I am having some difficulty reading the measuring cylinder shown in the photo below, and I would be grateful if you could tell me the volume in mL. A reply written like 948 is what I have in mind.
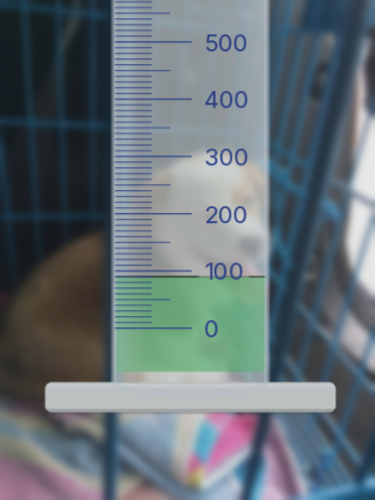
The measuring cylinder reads 90
